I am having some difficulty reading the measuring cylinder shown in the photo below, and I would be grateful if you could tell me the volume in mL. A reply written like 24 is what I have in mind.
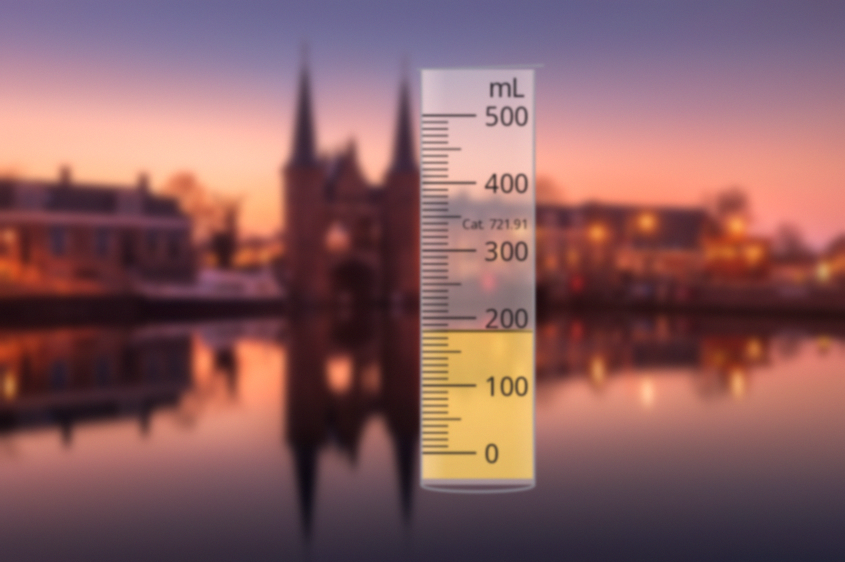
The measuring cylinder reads 180
